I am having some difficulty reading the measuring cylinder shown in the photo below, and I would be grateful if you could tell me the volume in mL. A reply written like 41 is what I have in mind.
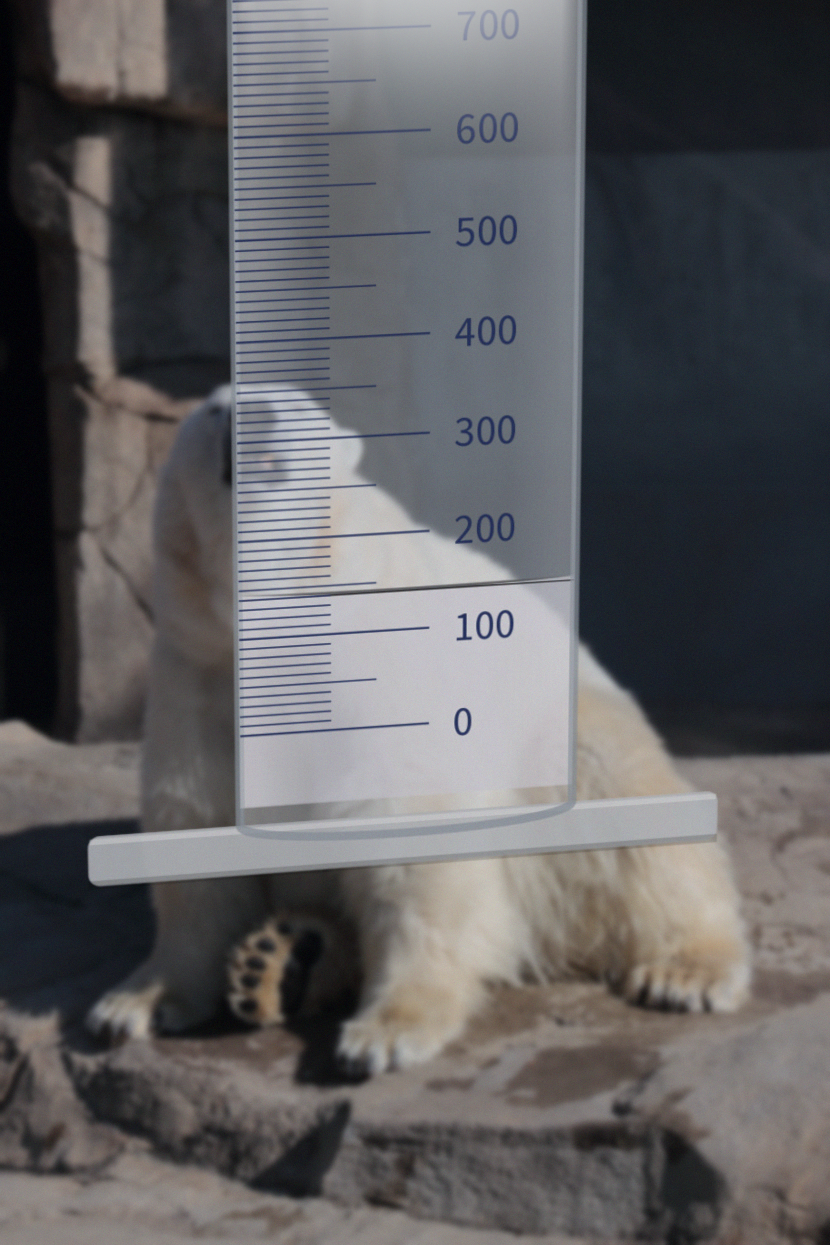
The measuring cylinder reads 140
